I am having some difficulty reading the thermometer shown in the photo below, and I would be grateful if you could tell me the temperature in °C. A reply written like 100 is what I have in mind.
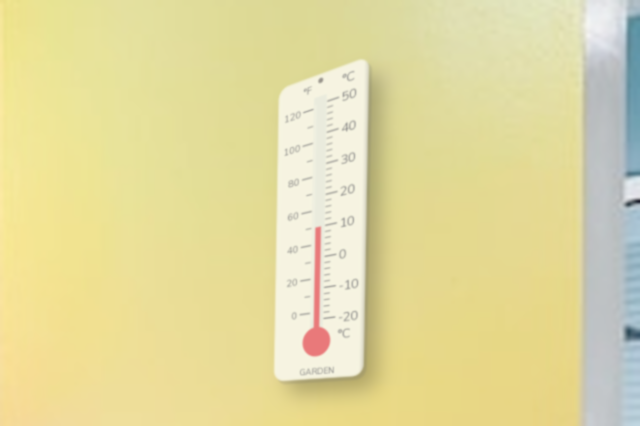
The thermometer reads 10
